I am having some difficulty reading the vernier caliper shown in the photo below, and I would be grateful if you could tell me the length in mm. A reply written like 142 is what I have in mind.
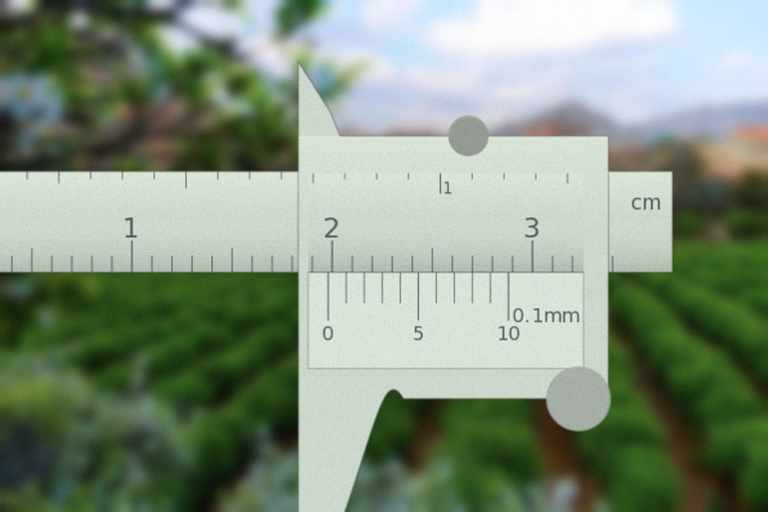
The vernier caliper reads 19.8
